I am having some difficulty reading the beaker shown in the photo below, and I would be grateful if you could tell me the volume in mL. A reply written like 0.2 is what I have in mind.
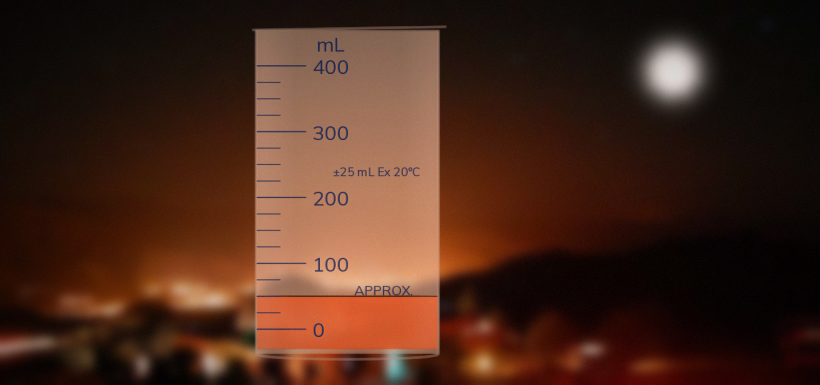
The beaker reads 50
